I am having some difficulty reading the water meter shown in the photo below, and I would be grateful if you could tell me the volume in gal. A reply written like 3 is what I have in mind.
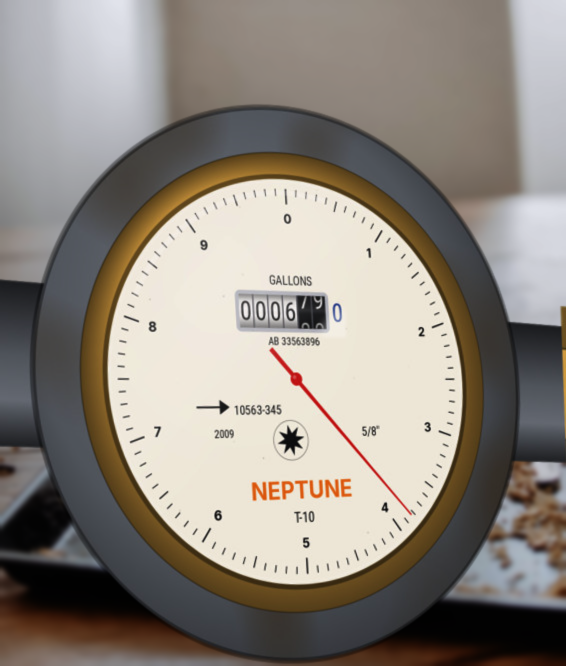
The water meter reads 6793.8
